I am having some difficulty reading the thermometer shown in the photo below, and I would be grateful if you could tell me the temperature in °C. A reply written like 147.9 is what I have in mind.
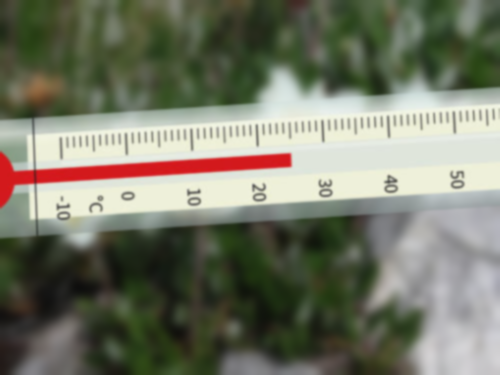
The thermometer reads 25
